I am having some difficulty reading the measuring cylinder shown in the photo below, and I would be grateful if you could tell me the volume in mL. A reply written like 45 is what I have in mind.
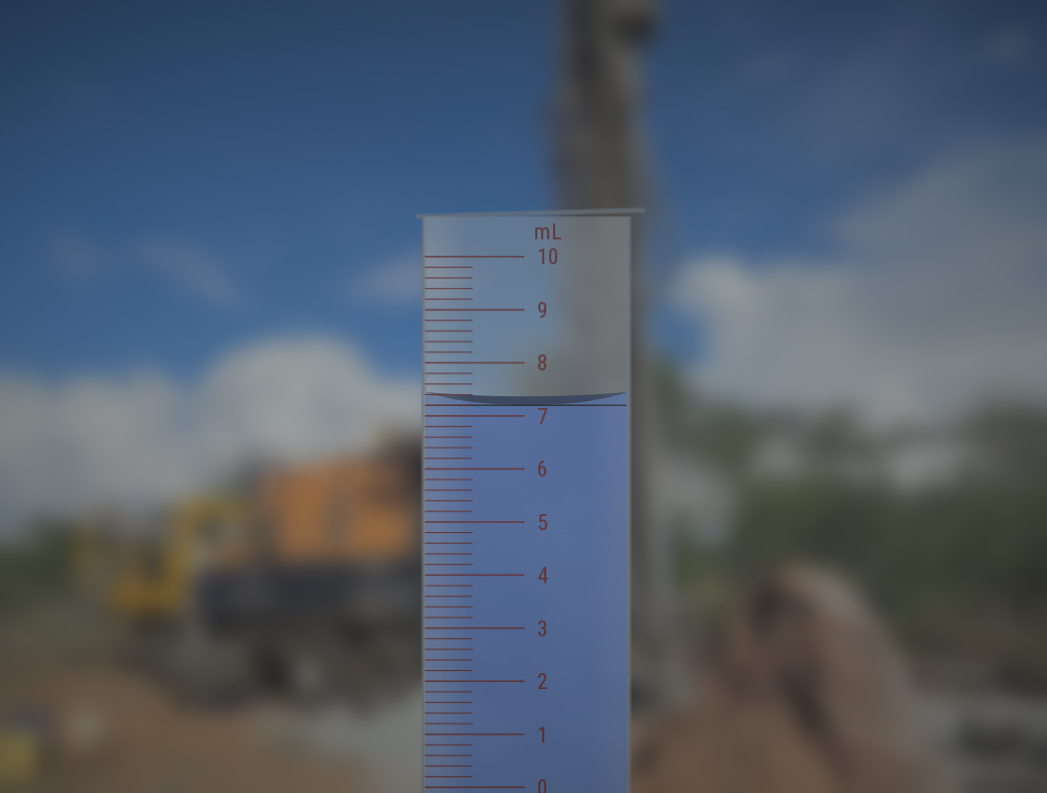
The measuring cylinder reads 7.2
